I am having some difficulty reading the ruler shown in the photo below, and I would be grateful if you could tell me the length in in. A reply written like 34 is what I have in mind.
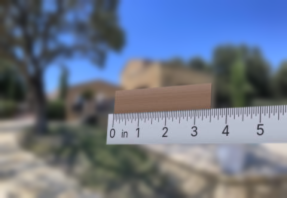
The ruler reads 3.5
